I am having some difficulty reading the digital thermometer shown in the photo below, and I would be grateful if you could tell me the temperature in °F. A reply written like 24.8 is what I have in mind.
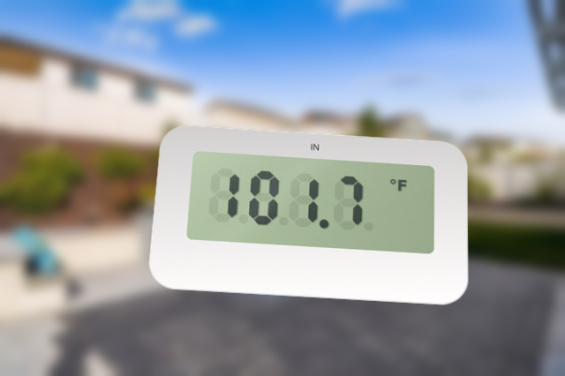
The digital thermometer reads 101.7
